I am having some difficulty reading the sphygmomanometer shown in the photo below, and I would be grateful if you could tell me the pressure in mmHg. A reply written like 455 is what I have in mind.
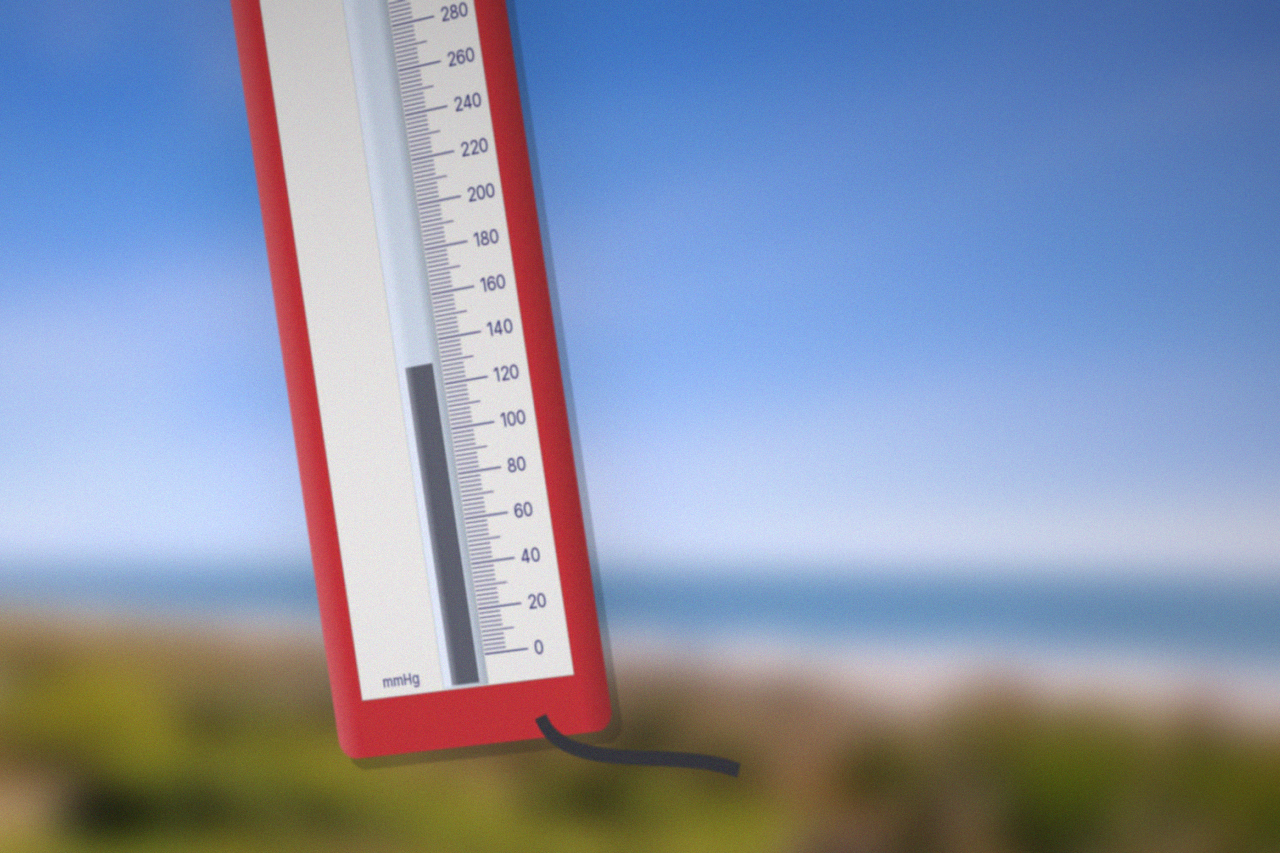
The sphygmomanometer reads 130
